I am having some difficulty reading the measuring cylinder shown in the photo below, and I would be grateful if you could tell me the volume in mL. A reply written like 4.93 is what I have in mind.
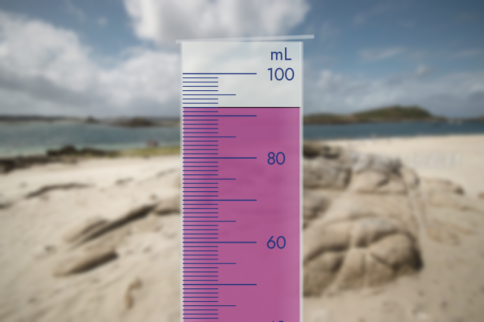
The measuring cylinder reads 92
